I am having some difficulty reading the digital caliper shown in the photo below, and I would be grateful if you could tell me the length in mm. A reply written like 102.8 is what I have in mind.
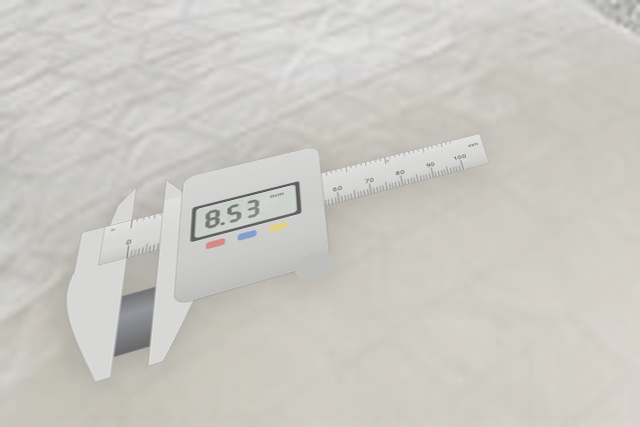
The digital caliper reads 8.53
